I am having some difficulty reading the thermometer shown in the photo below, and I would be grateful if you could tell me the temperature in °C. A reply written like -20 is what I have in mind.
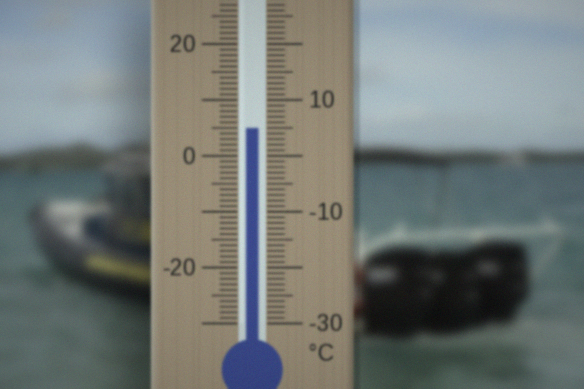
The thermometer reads 5
